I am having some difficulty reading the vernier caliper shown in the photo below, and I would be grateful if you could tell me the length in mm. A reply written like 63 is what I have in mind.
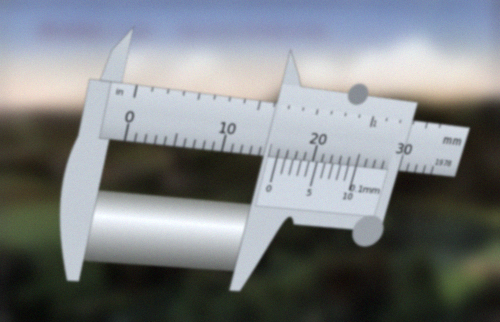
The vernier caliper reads 16.0
